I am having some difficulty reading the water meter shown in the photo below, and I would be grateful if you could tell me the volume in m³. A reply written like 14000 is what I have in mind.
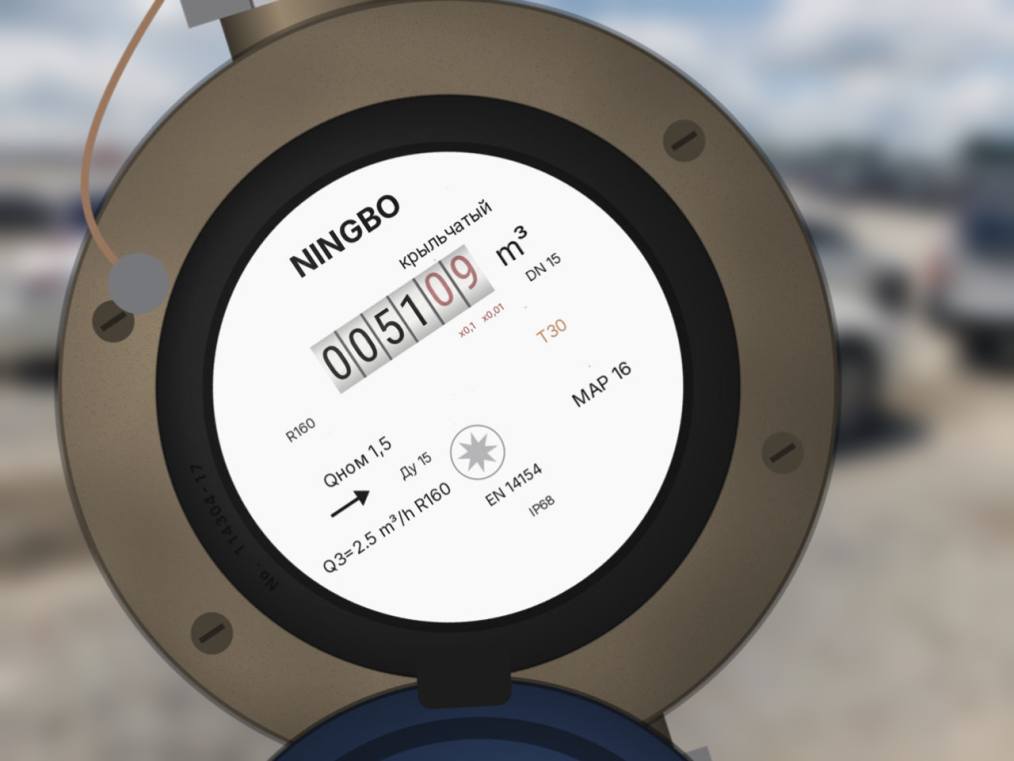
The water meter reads 51.09
